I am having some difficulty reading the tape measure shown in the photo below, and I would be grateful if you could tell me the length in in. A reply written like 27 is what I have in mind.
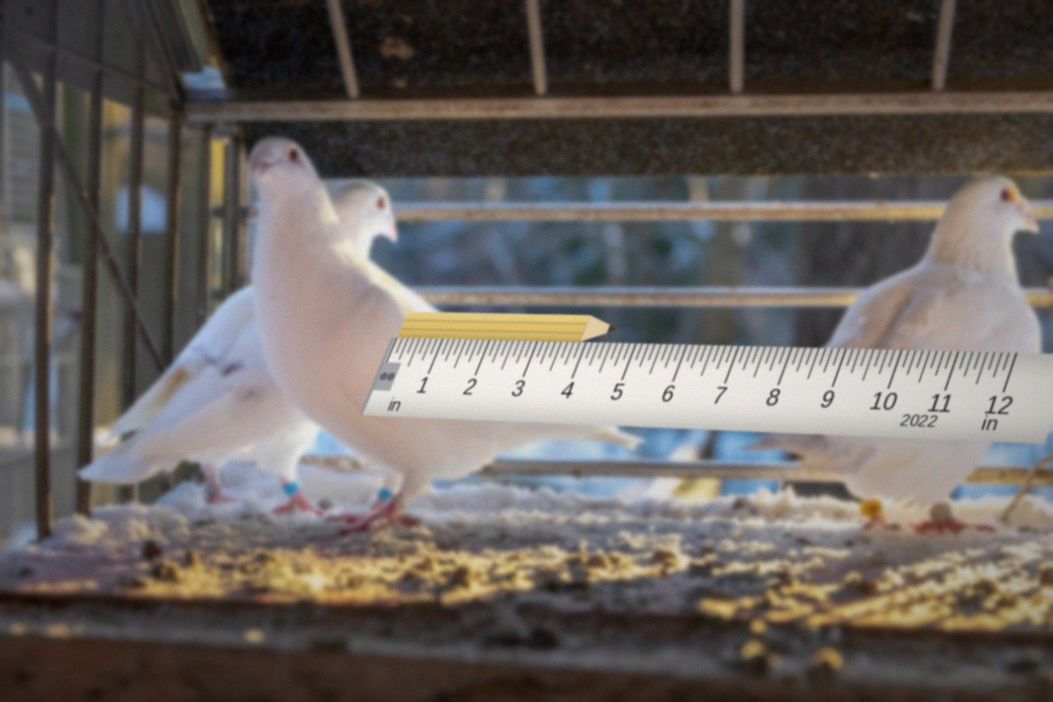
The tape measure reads 4.5
